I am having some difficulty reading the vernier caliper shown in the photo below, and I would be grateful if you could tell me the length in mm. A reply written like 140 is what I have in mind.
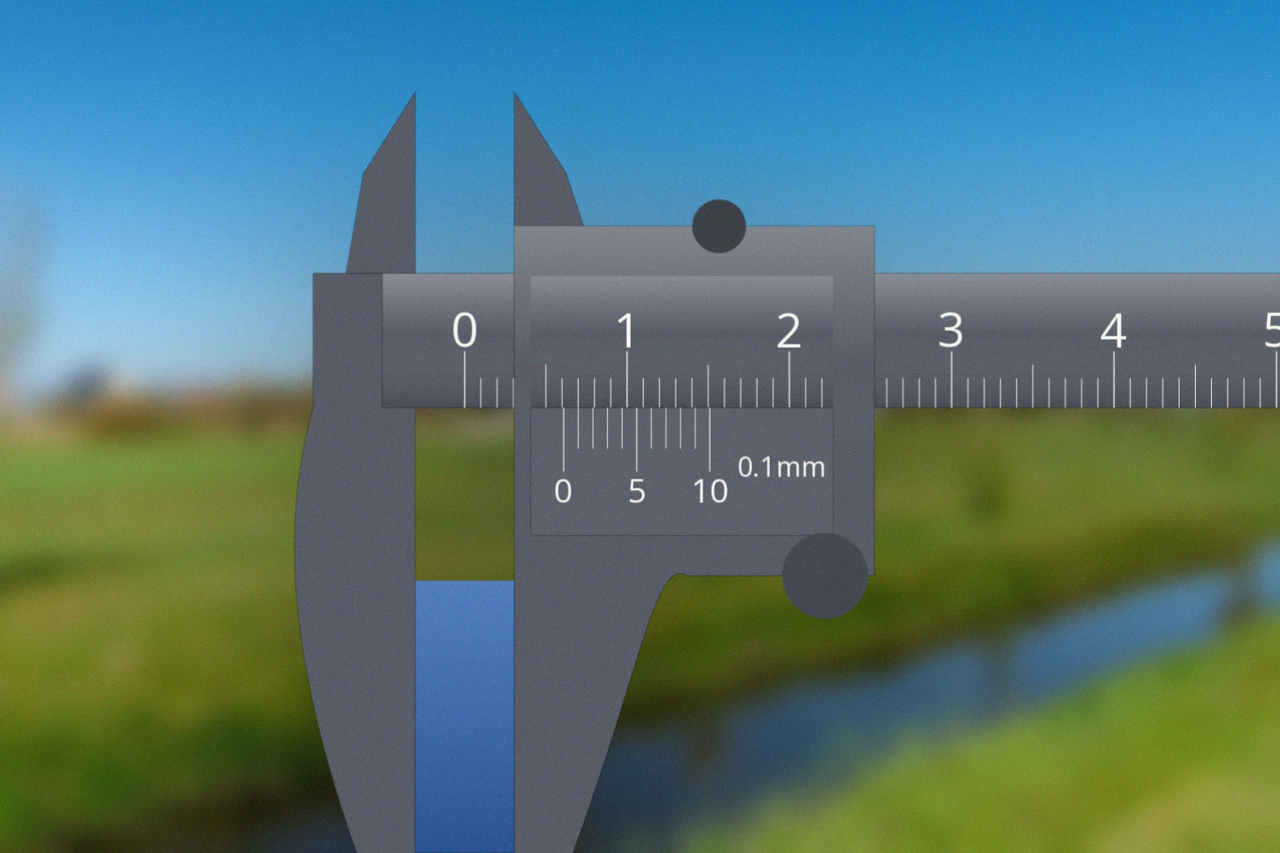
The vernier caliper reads 6.1
